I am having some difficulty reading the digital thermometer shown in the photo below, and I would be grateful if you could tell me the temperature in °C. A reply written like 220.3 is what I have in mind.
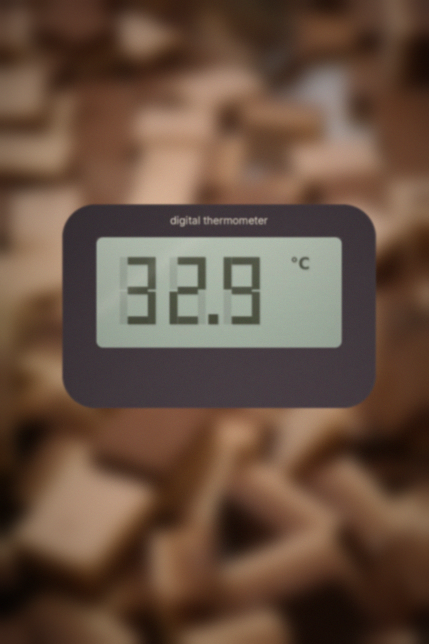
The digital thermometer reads 32.9
